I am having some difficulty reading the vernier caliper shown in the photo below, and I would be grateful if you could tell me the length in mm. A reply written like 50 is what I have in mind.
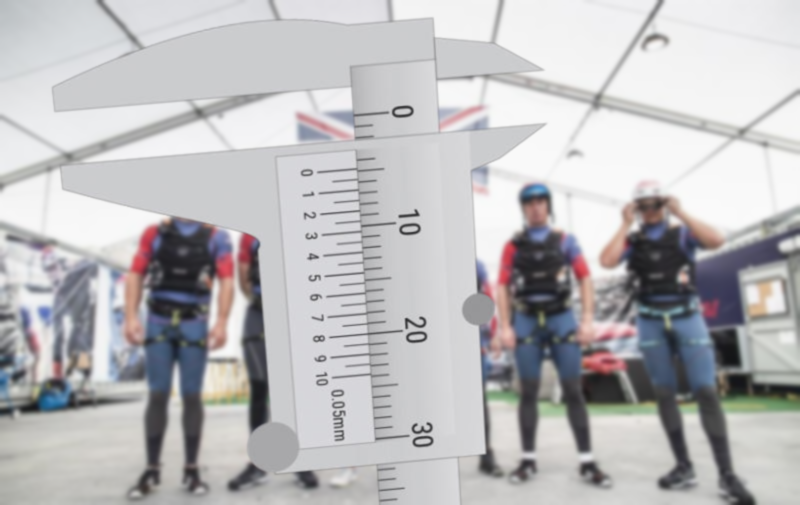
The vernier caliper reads 4.8
